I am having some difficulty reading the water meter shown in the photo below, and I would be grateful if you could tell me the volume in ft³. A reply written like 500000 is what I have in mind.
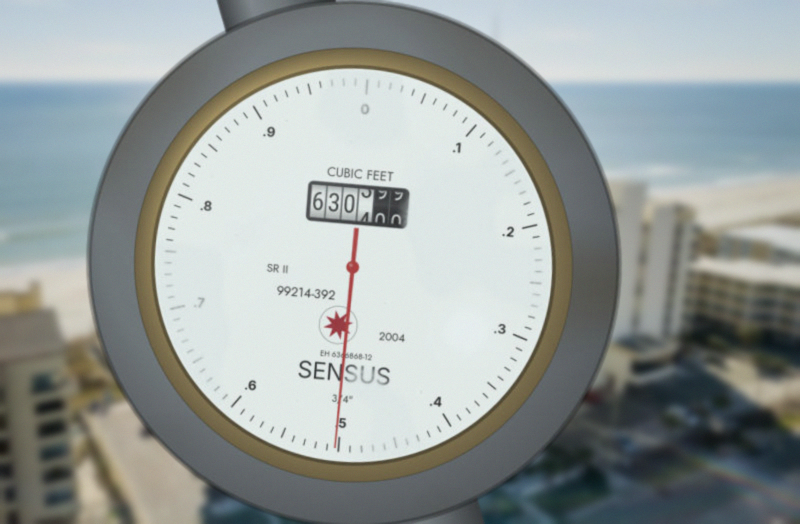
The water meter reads 630399.50
